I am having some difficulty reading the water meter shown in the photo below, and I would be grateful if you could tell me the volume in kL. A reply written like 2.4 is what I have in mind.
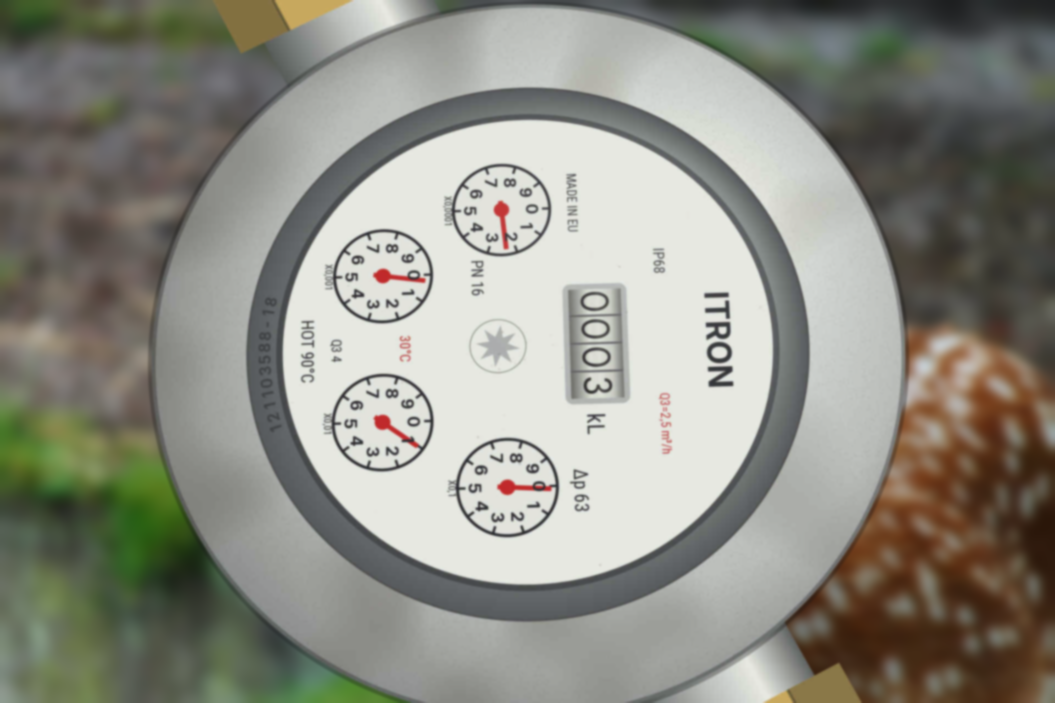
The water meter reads 3.0102
